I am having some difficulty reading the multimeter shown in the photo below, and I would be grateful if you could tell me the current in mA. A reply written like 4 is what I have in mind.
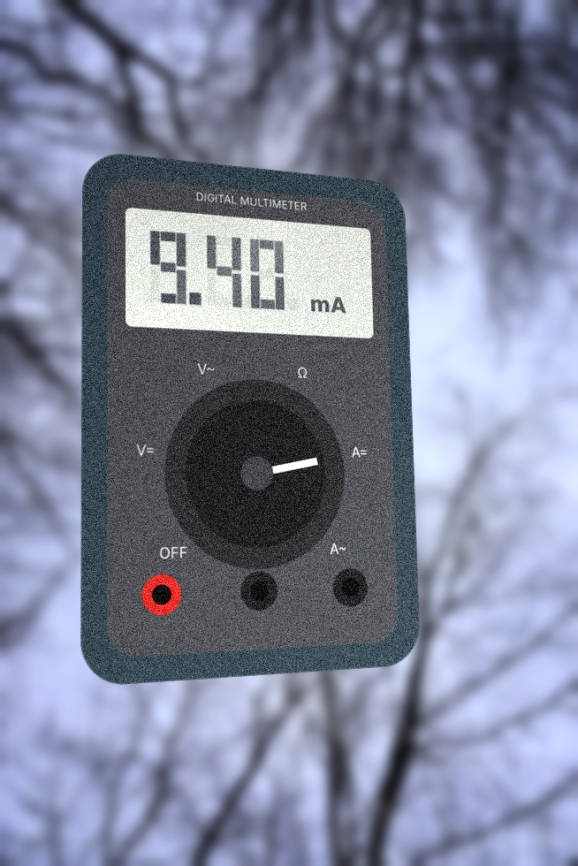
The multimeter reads 9.40
